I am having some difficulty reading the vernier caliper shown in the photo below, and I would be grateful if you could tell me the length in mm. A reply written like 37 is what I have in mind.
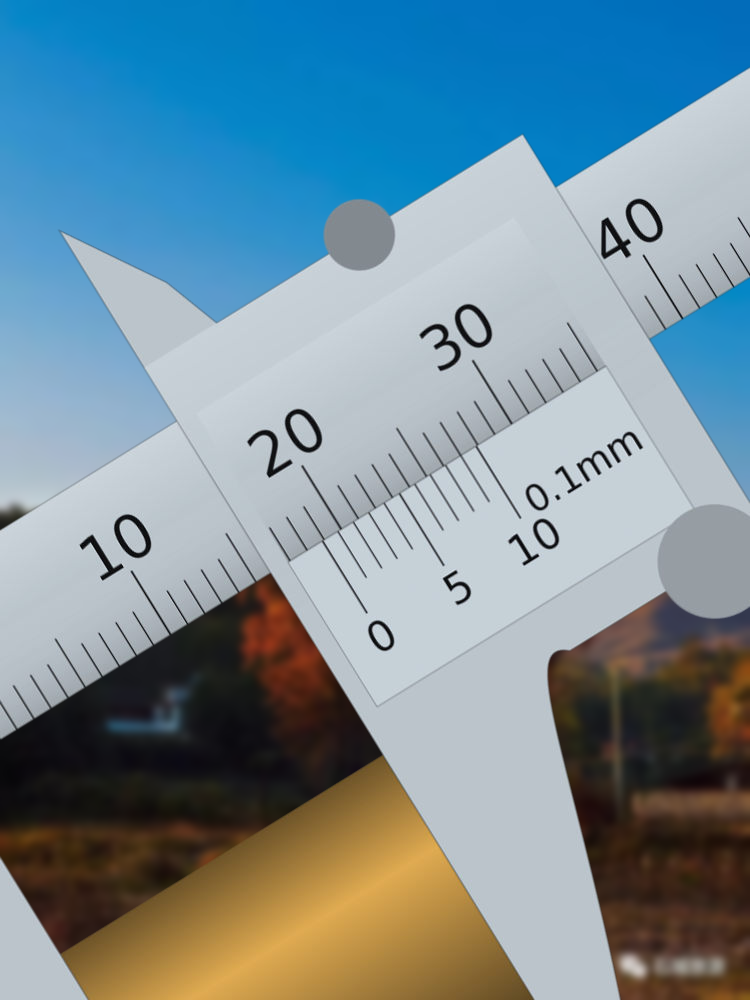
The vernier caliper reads 18.9
